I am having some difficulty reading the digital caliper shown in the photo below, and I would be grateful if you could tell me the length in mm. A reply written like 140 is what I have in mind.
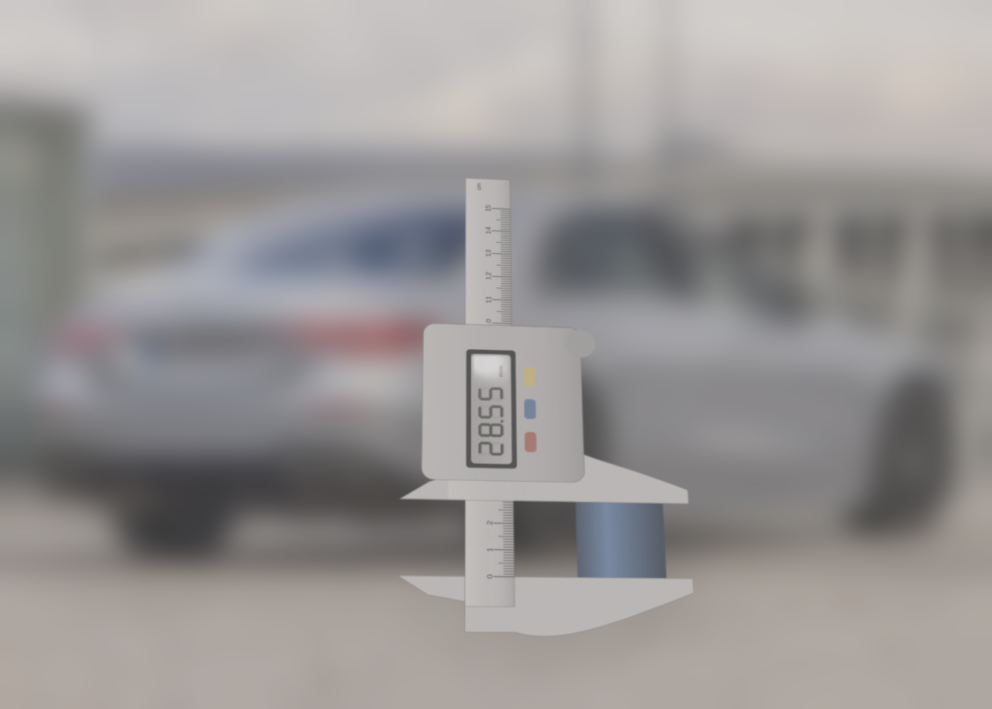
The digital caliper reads 28.55
